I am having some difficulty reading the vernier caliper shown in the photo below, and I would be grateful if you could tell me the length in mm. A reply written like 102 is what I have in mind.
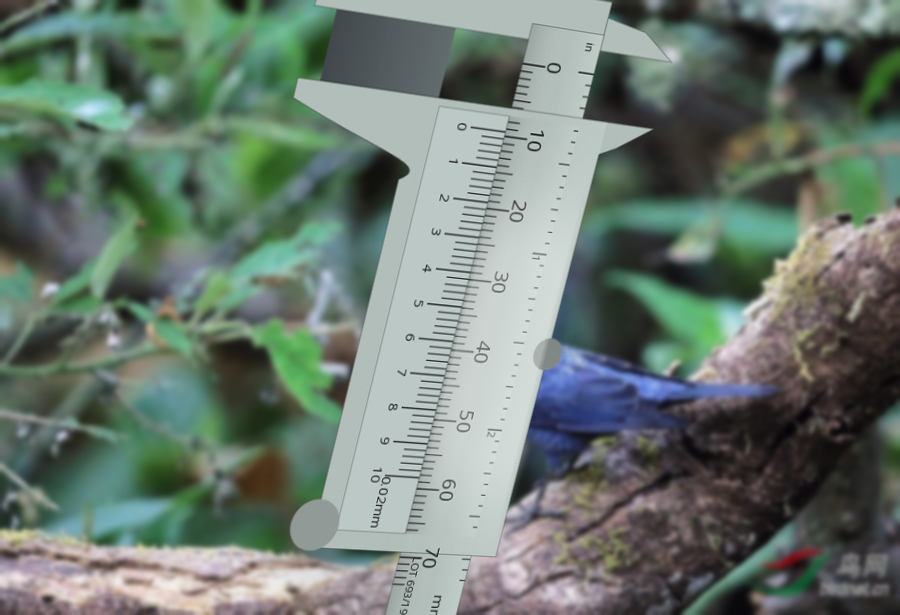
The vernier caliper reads 9.4
